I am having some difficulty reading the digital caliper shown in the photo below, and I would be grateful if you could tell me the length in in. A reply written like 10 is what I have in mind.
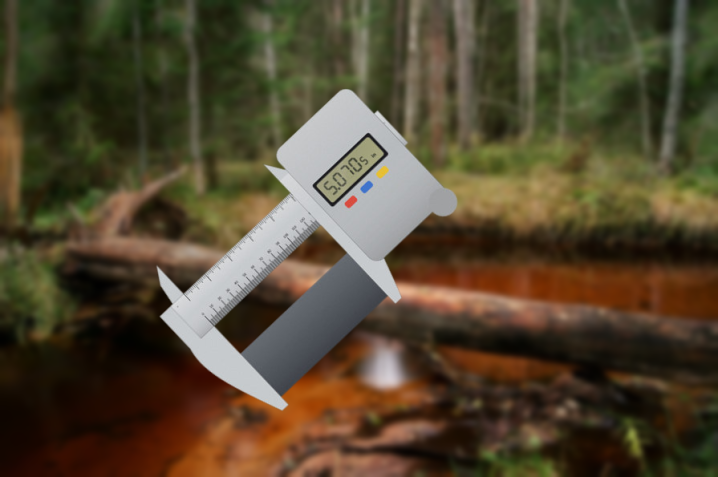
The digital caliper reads 5.0705
